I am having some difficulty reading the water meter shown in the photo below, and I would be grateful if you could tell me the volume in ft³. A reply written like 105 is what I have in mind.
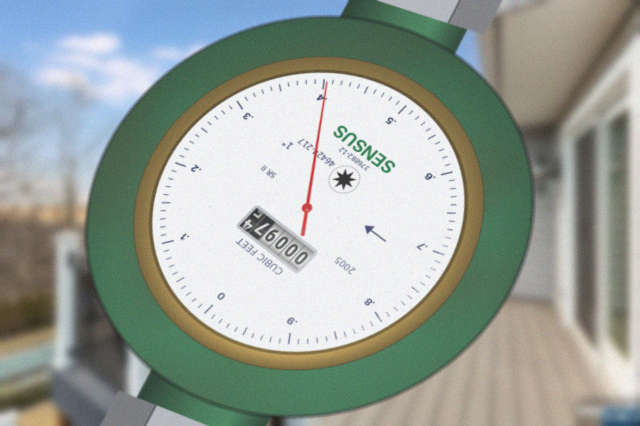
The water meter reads 974.40
